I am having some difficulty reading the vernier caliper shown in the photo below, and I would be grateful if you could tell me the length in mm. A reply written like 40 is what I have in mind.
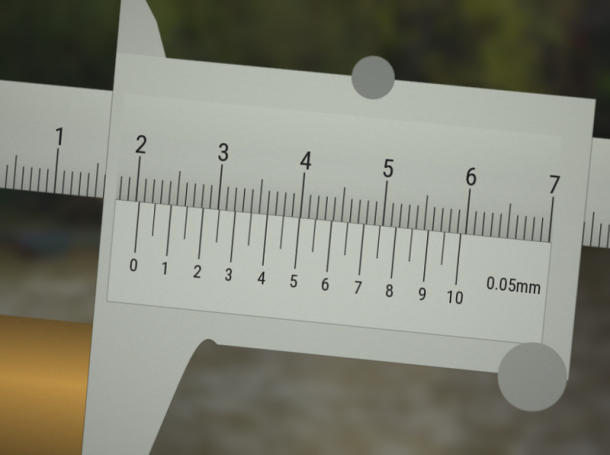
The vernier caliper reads 20.4
